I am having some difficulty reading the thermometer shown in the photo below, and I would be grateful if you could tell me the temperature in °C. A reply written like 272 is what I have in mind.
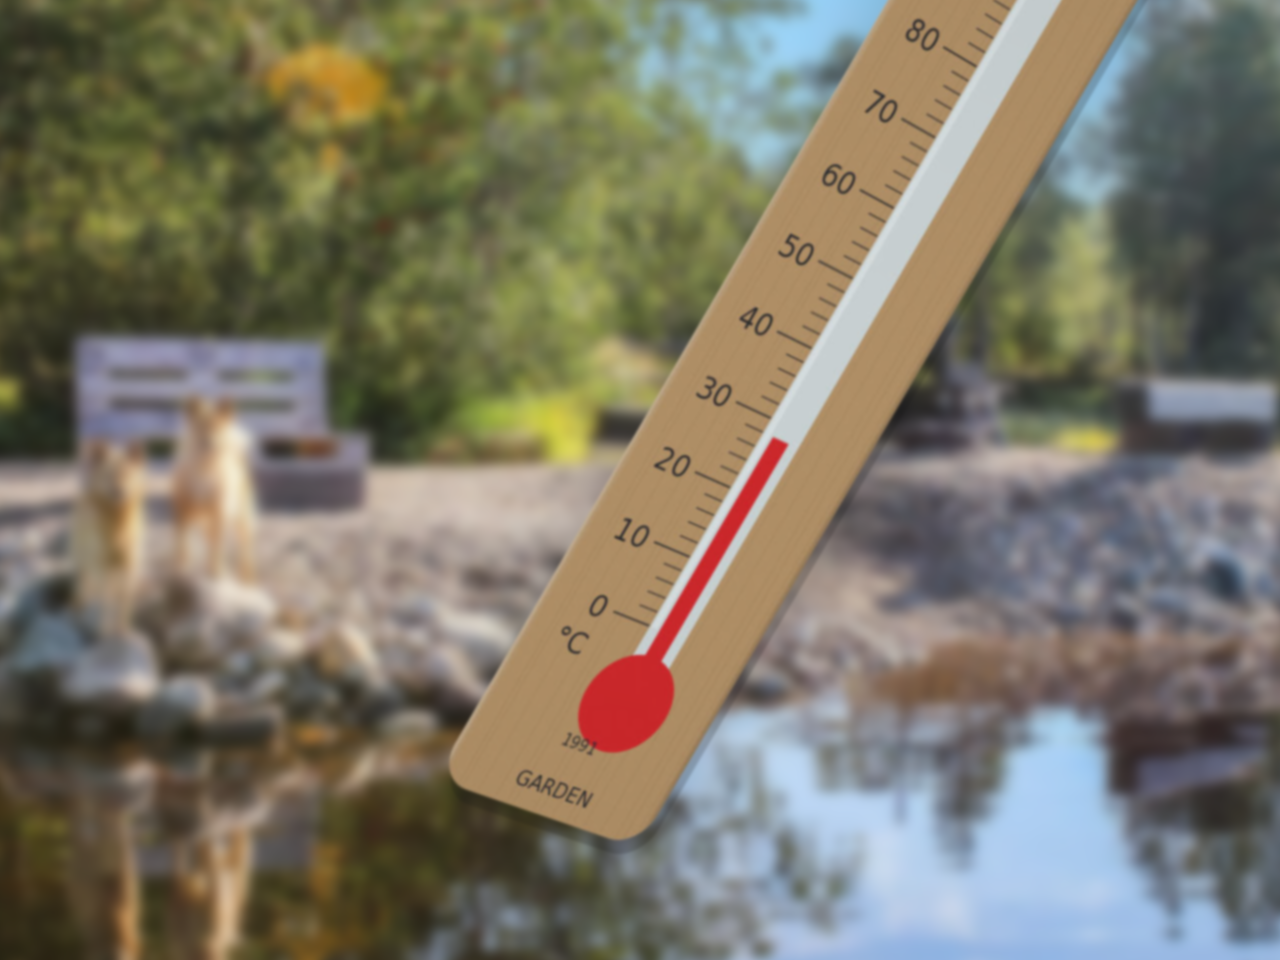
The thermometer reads 28
